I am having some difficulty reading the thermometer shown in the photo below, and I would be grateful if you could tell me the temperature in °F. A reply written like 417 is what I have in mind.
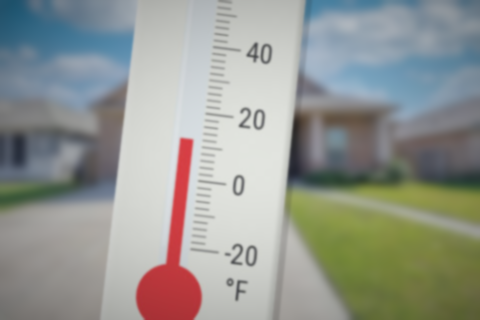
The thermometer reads 12
